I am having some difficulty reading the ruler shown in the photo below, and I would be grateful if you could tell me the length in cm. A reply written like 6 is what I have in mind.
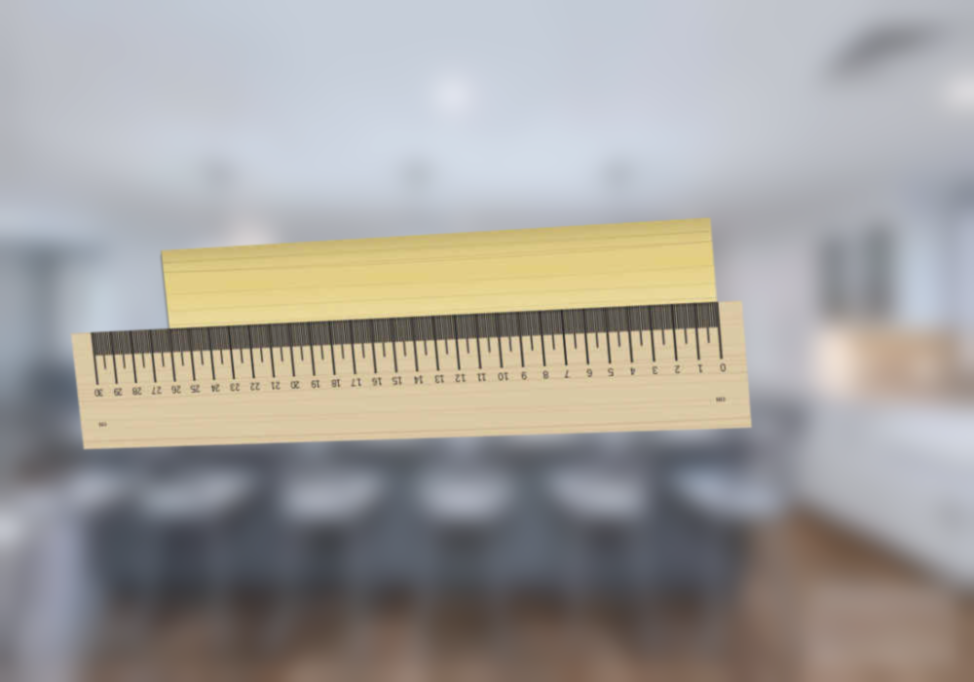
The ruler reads 26
